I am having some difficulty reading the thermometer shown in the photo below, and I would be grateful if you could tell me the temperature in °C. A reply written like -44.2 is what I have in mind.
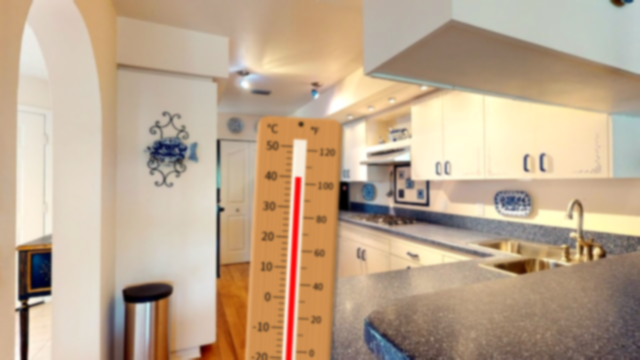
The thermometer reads 40
